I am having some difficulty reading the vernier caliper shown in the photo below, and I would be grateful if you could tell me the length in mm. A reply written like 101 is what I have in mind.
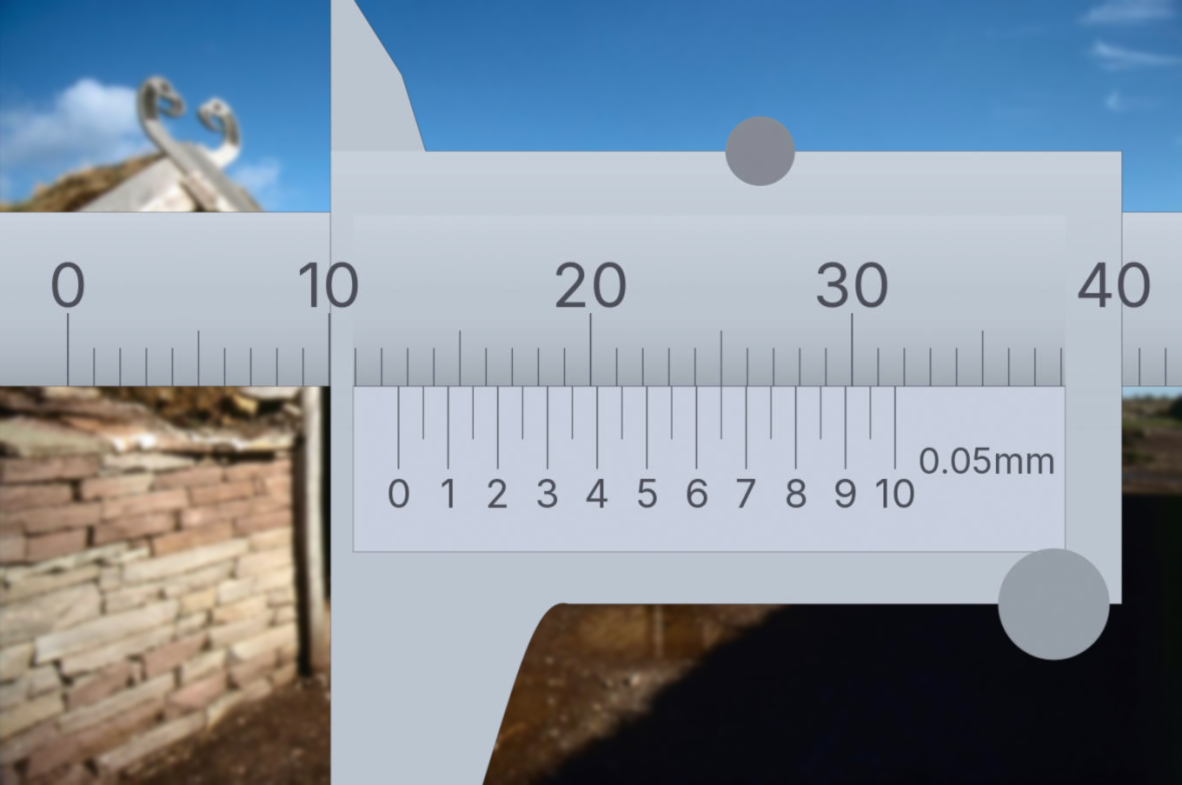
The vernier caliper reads 12.65
